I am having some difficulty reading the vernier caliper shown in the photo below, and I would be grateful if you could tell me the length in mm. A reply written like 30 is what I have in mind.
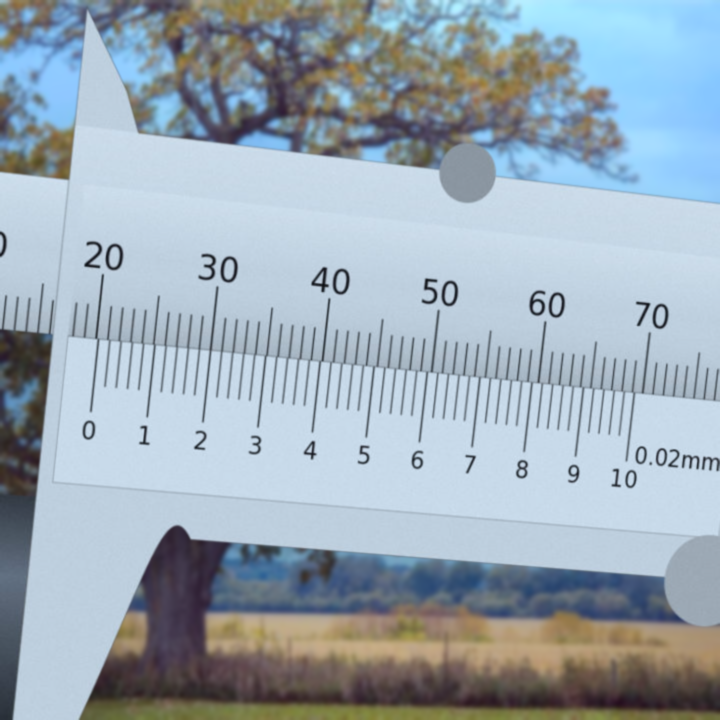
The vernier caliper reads 20.2
